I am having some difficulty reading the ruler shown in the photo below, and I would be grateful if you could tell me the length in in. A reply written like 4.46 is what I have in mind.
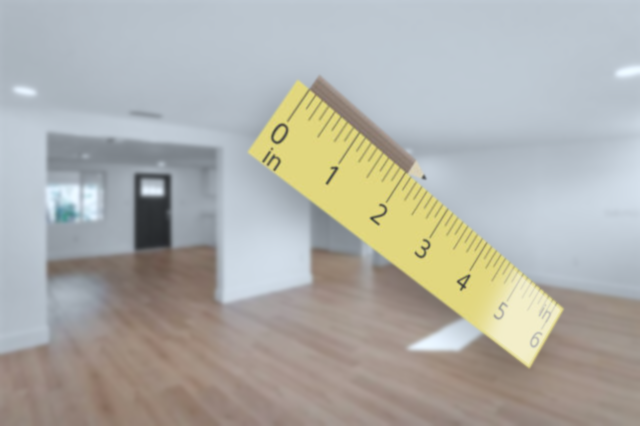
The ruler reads 2.375
